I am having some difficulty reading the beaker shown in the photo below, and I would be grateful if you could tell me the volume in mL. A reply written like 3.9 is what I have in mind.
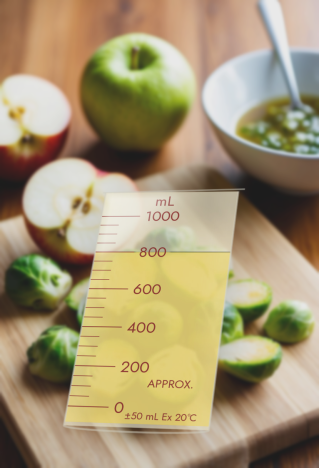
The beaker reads 800
